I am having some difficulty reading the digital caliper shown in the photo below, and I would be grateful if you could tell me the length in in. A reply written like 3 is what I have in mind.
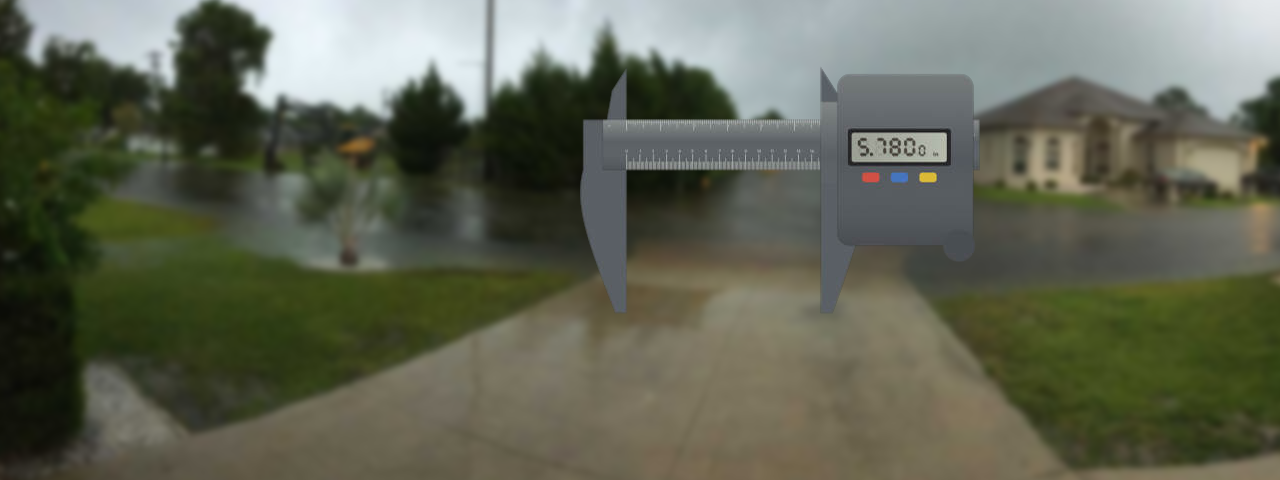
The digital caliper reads 5.7800
